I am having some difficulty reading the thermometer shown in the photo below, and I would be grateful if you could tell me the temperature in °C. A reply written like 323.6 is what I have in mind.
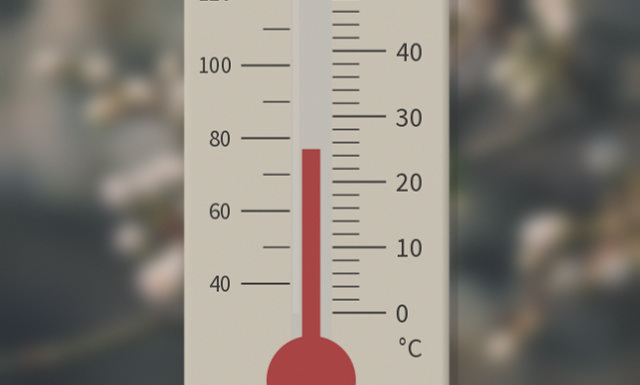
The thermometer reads 25
